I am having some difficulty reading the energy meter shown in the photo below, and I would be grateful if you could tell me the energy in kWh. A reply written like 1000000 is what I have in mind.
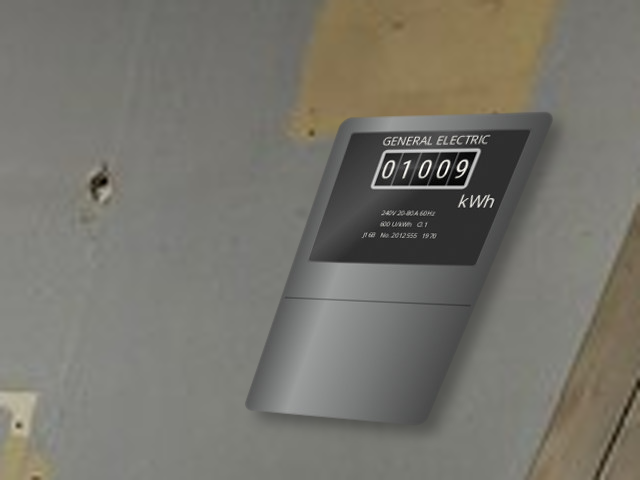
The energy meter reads 1009
